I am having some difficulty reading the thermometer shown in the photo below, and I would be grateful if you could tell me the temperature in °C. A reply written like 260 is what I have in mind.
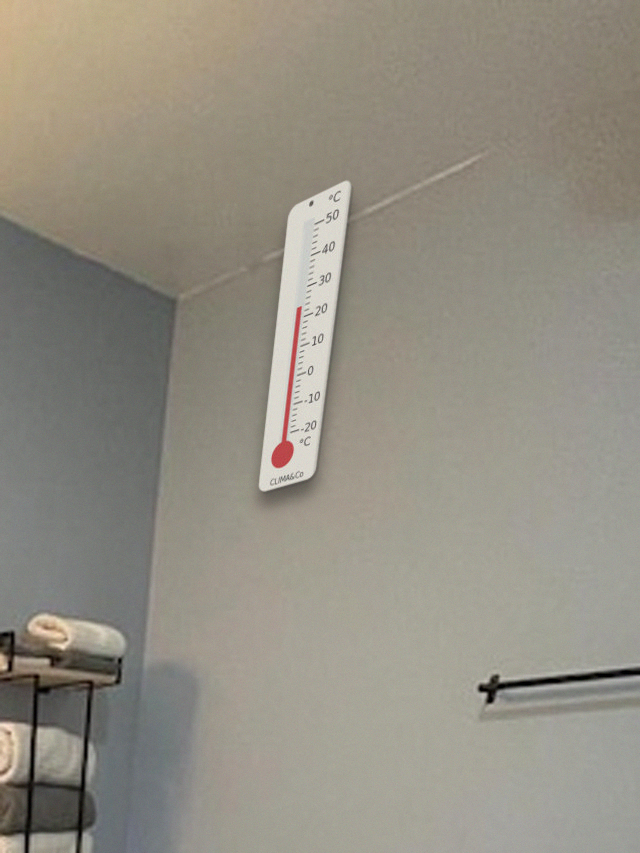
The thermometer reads 24
